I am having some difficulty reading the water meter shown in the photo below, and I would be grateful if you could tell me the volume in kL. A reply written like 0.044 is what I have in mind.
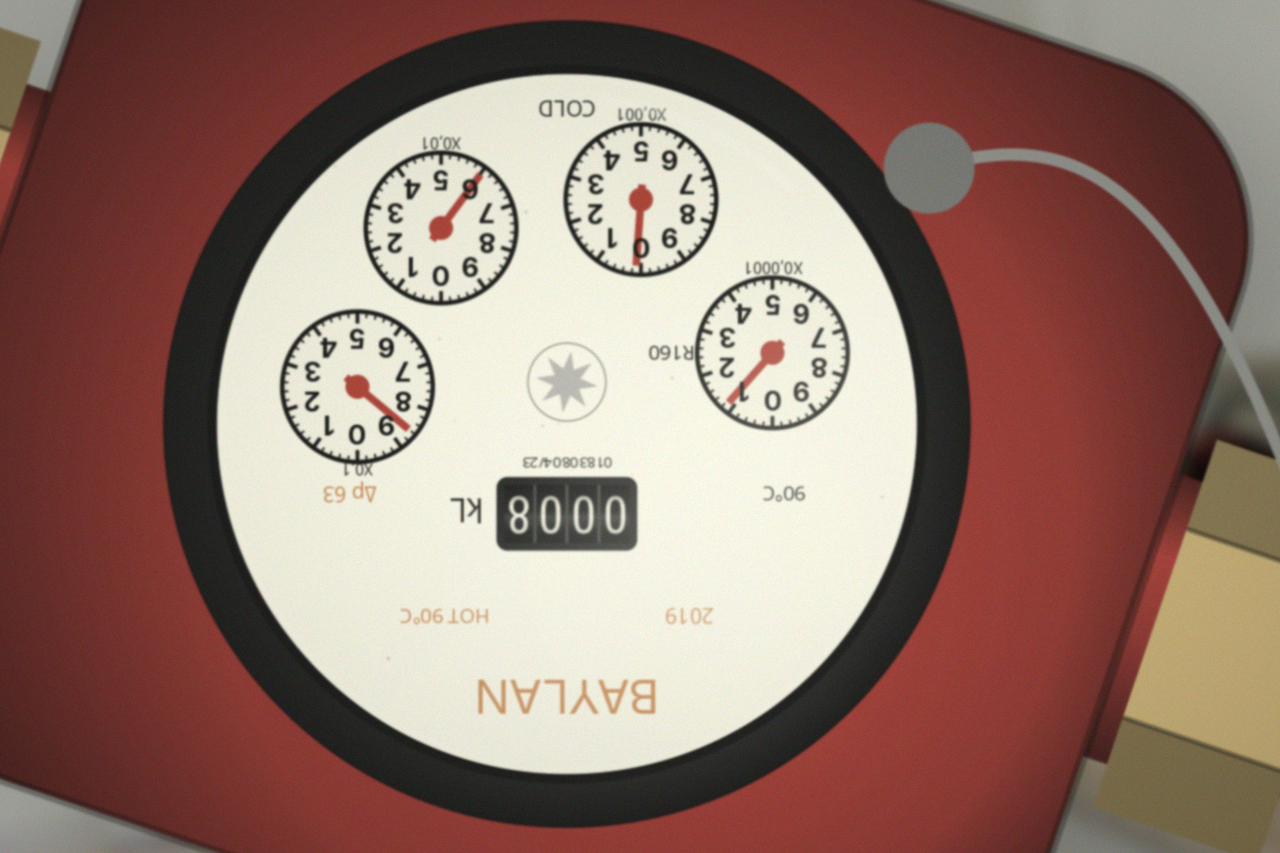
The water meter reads 8.8601
